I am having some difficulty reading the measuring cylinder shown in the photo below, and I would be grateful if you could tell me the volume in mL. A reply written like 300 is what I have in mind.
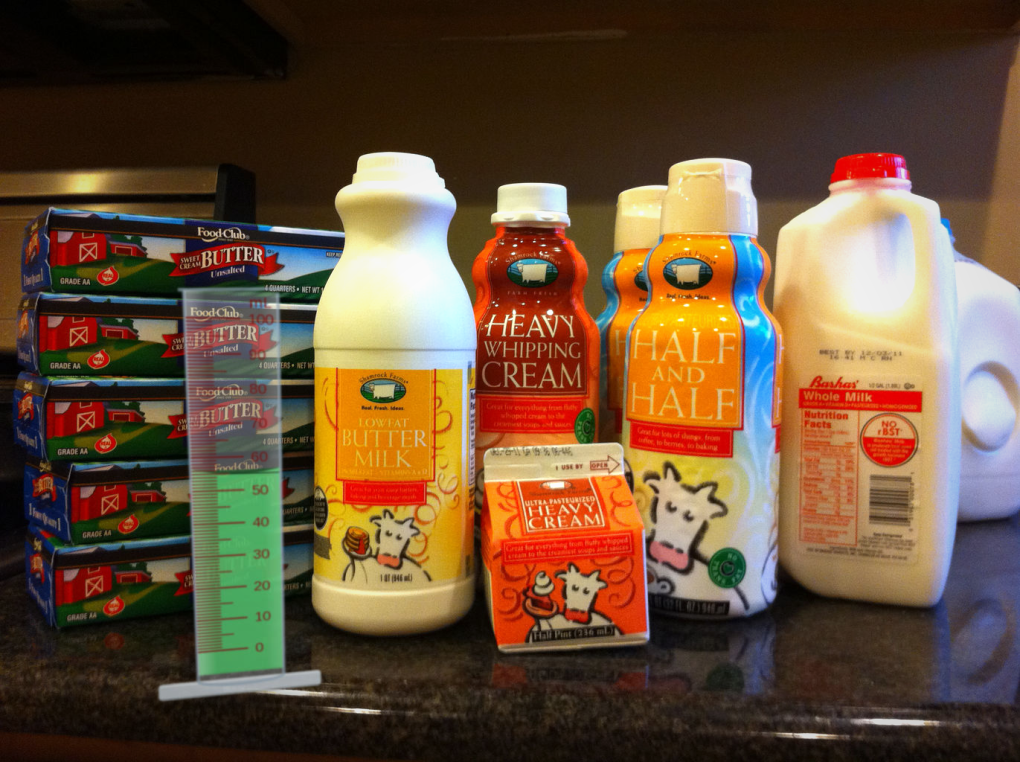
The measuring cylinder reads 55
